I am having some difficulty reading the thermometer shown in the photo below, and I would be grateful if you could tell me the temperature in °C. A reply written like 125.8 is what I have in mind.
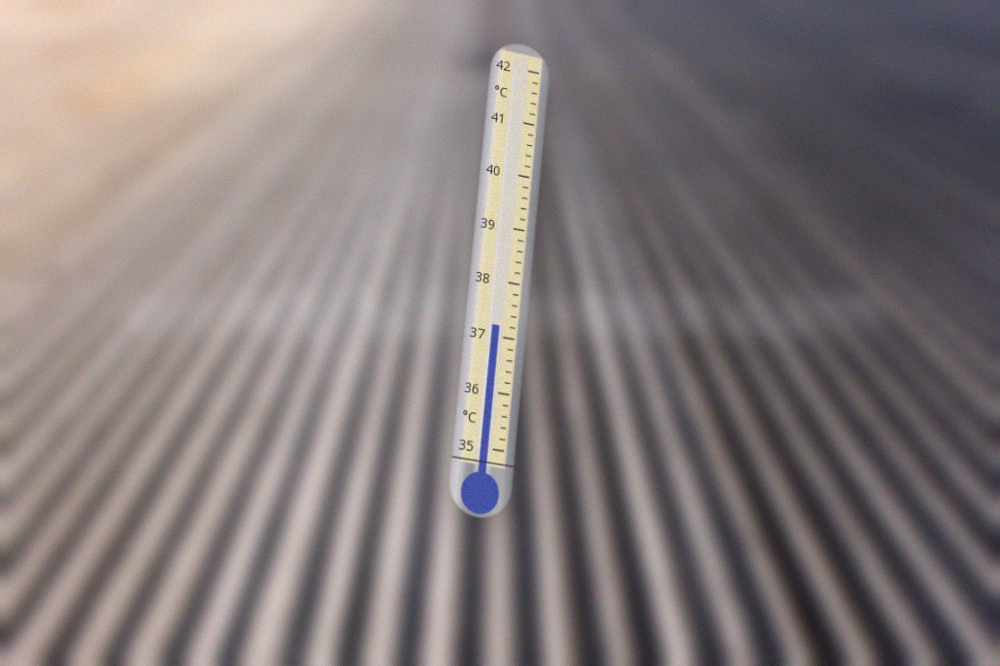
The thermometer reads 37.2
